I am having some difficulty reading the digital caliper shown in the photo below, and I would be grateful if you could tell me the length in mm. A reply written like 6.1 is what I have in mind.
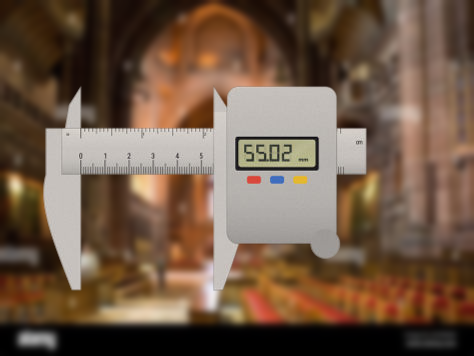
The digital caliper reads 55.02
